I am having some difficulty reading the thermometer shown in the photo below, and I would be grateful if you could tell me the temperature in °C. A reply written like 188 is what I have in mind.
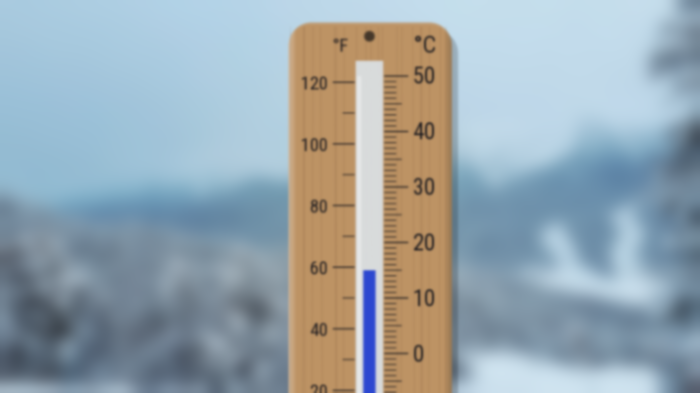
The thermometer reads 15
